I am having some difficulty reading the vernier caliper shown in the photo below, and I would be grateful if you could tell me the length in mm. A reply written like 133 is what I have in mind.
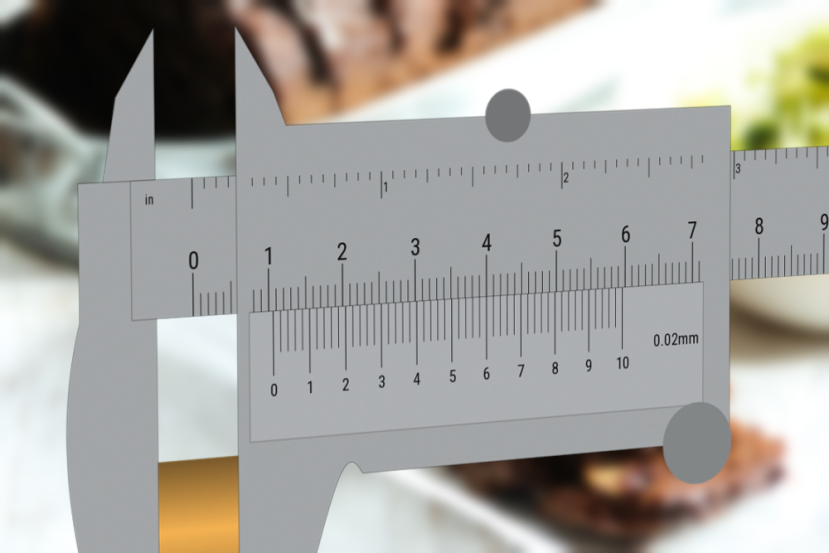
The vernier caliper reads 10.6
